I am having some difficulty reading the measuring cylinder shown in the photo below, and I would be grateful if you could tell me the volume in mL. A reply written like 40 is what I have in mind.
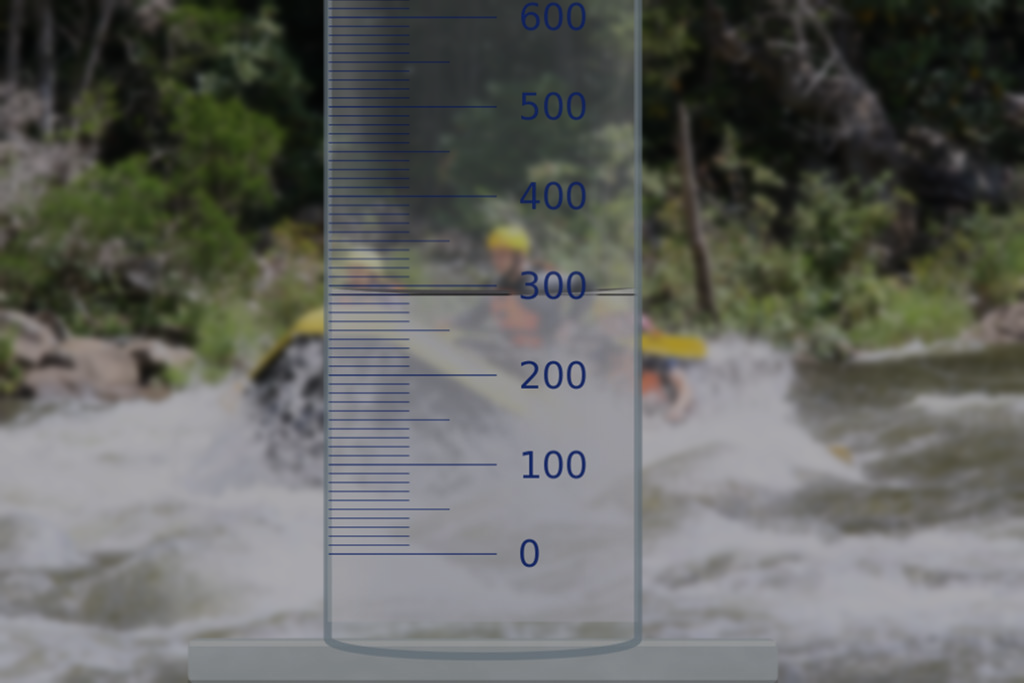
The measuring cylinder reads 290
